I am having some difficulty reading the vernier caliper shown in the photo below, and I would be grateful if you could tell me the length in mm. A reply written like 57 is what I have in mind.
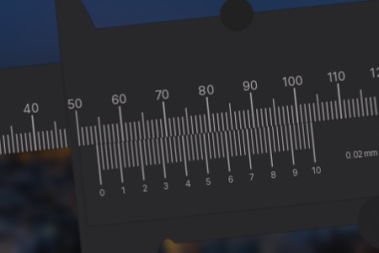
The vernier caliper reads 54.0
